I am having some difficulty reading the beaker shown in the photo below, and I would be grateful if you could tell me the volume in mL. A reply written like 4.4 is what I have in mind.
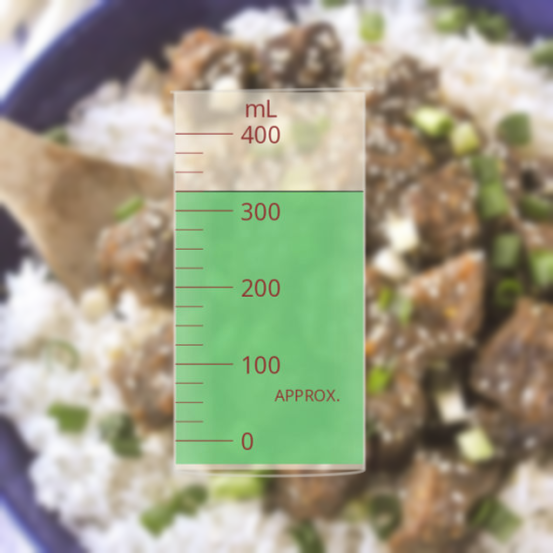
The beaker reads 325
